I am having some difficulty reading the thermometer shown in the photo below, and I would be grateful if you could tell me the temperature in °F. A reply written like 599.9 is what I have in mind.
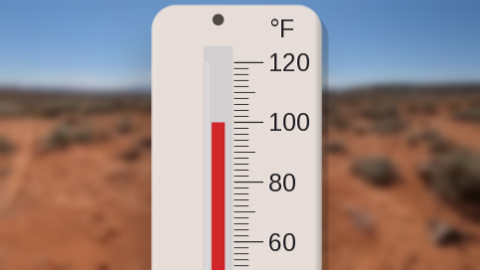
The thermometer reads 100
